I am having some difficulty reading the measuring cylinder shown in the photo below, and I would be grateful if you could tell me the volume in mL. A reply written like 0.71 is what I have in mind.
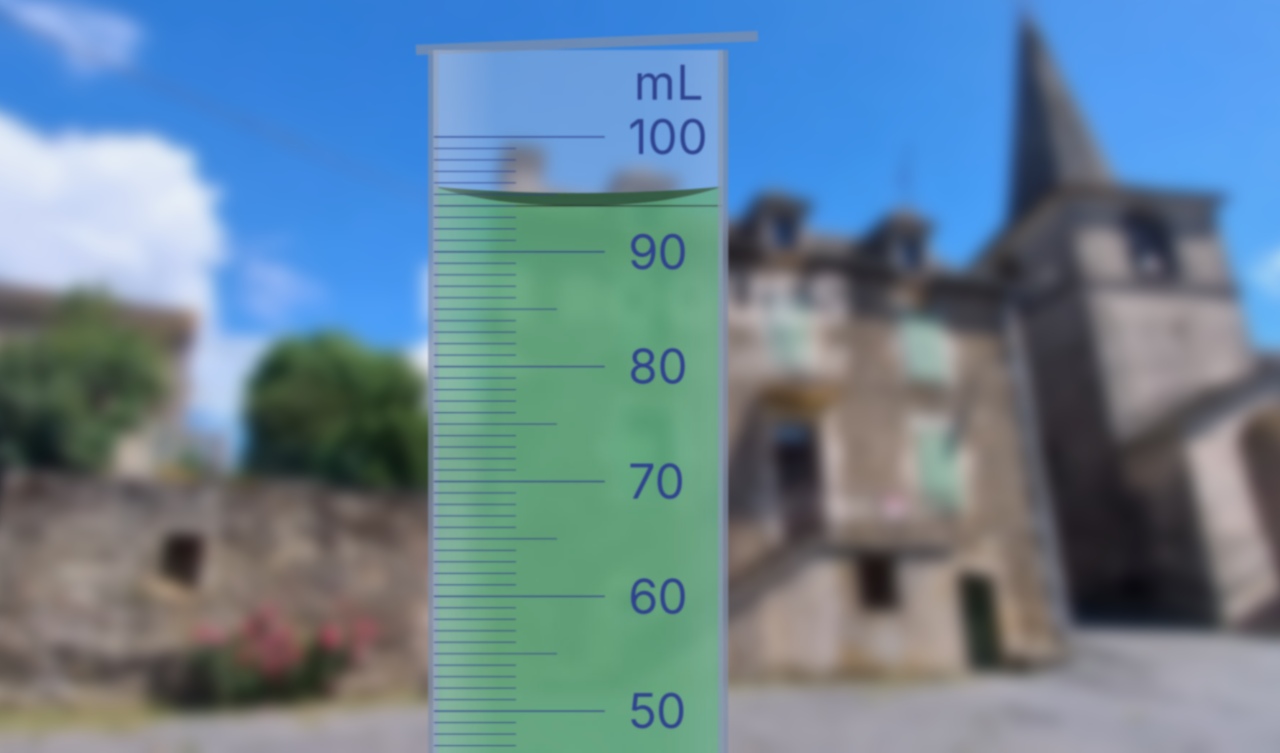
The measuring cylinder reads 94
